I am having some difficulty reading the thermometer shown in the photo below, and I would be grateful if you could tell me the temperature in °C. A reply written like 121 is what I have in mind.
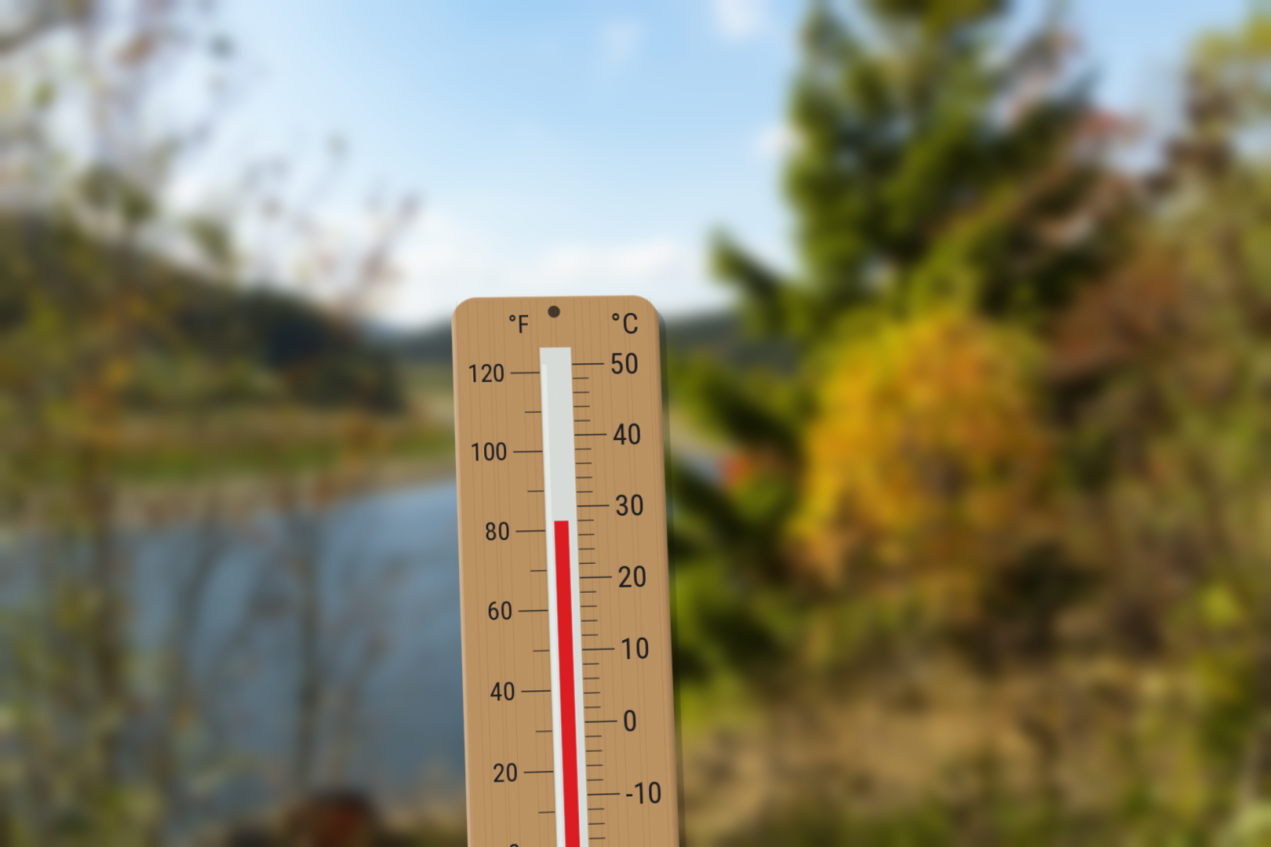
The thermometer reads 28
